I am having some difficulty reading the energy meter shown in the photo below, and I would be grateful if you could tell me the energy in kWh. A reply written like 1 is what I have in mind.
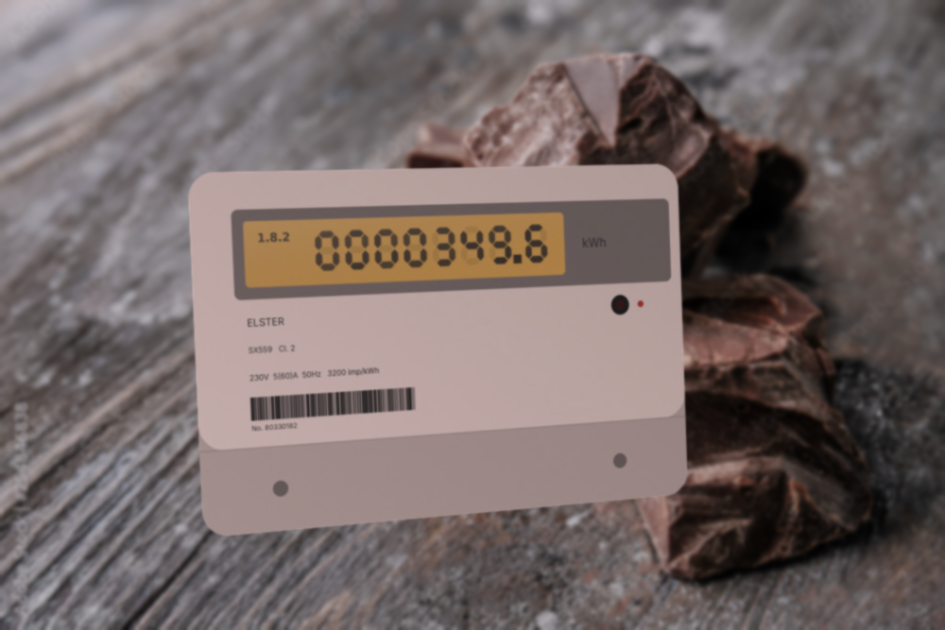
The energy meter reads 349.6
